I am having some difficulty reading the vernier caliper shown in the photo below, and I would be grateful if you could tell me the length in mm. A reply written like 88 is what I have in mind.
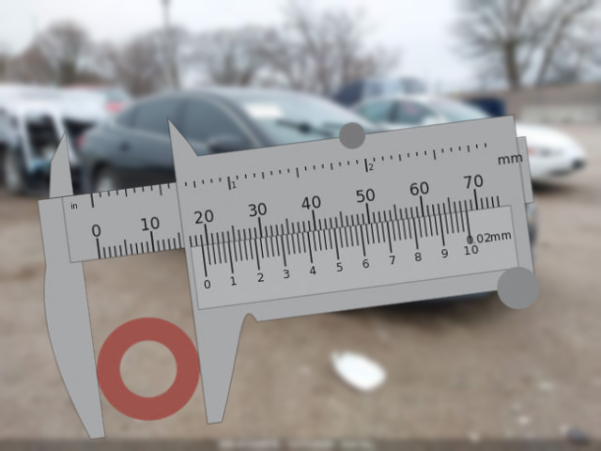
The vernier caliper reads 19.0
